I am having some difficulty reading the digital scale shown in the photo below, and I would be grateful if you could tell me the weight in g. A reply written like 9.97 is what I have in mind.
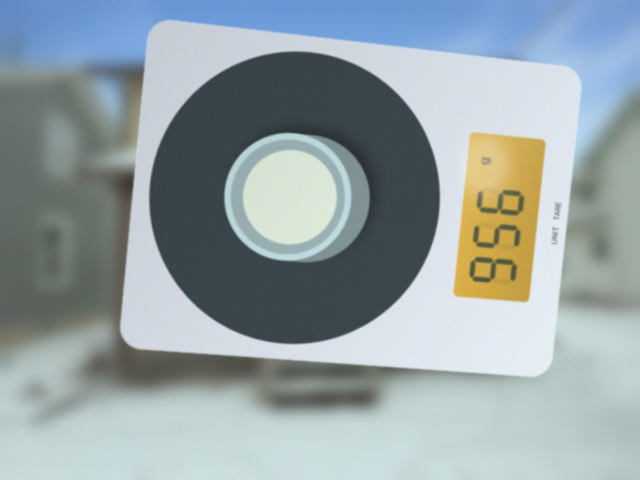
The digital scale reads 956
